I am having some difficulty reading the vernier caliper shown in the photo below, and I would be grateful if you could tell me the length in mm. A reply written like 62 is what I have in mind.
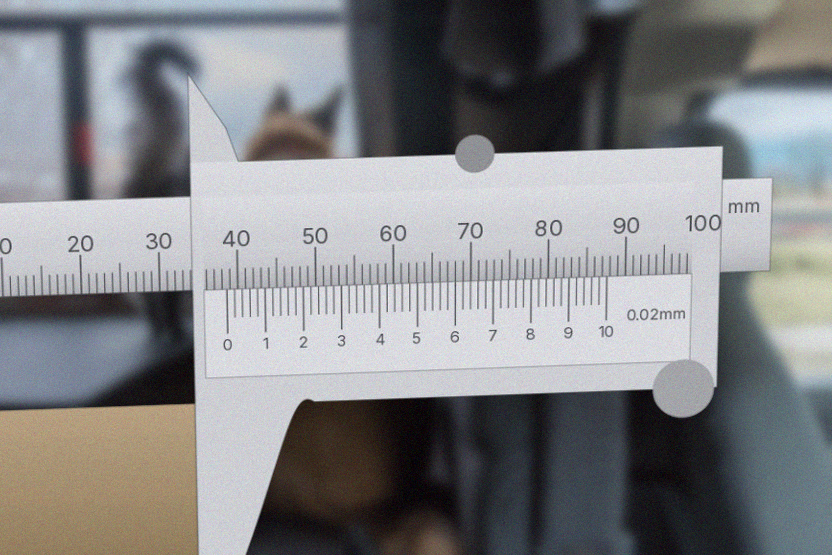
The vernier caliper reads 38.6
